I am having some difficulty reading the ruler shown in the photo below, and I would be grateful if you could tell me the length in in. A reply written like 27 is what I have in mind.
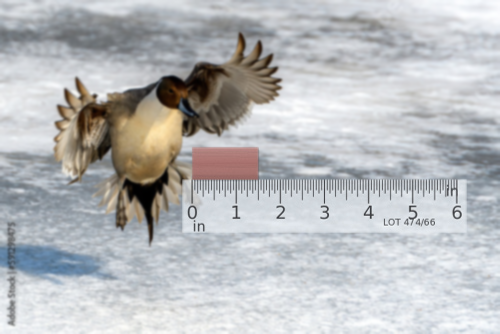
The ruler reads 1.5
